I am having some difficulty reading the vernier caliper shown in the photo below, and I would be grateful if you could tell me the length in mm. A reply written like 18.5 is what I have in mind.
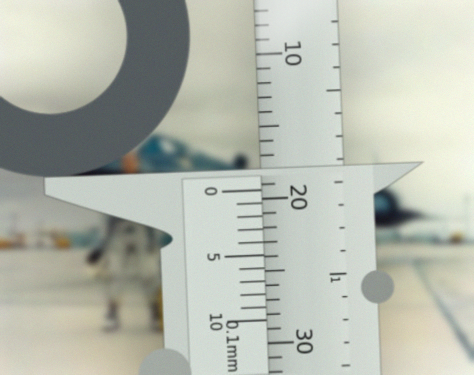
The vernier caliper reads 19.4
